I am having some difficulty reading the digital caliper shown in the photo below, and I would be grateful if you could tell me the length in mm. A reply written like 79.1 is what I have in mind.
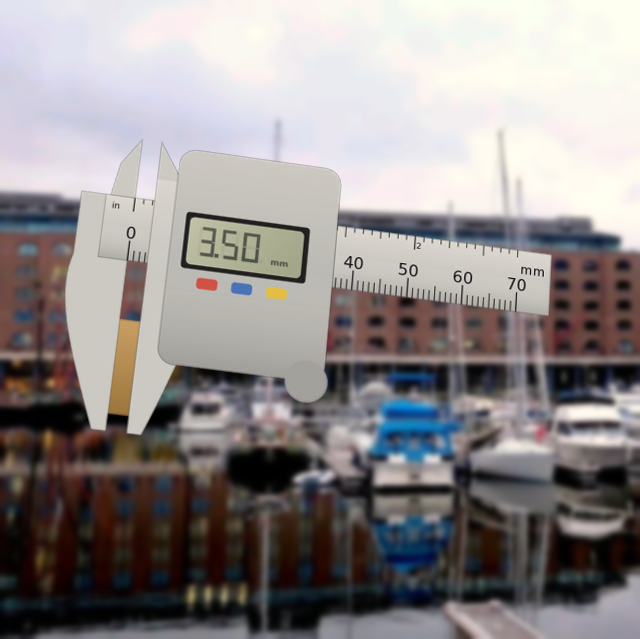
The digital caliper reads 3.50
